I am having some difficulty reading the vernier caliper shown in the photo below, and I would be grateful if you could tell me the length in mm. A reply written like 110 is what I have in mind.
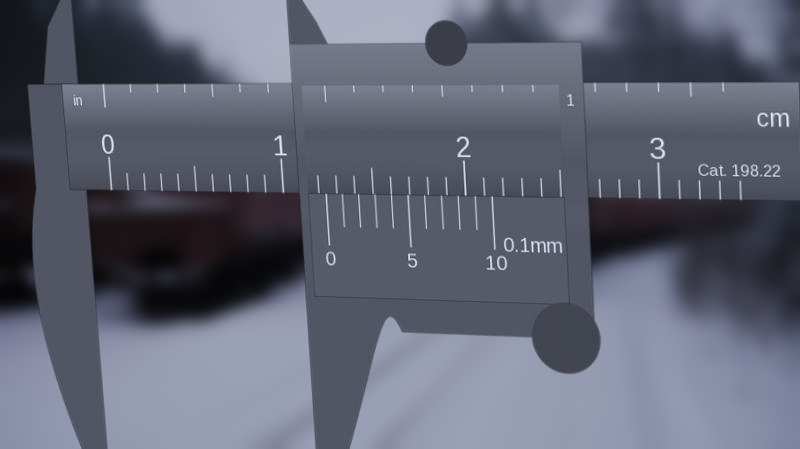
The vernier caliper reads 12.4
